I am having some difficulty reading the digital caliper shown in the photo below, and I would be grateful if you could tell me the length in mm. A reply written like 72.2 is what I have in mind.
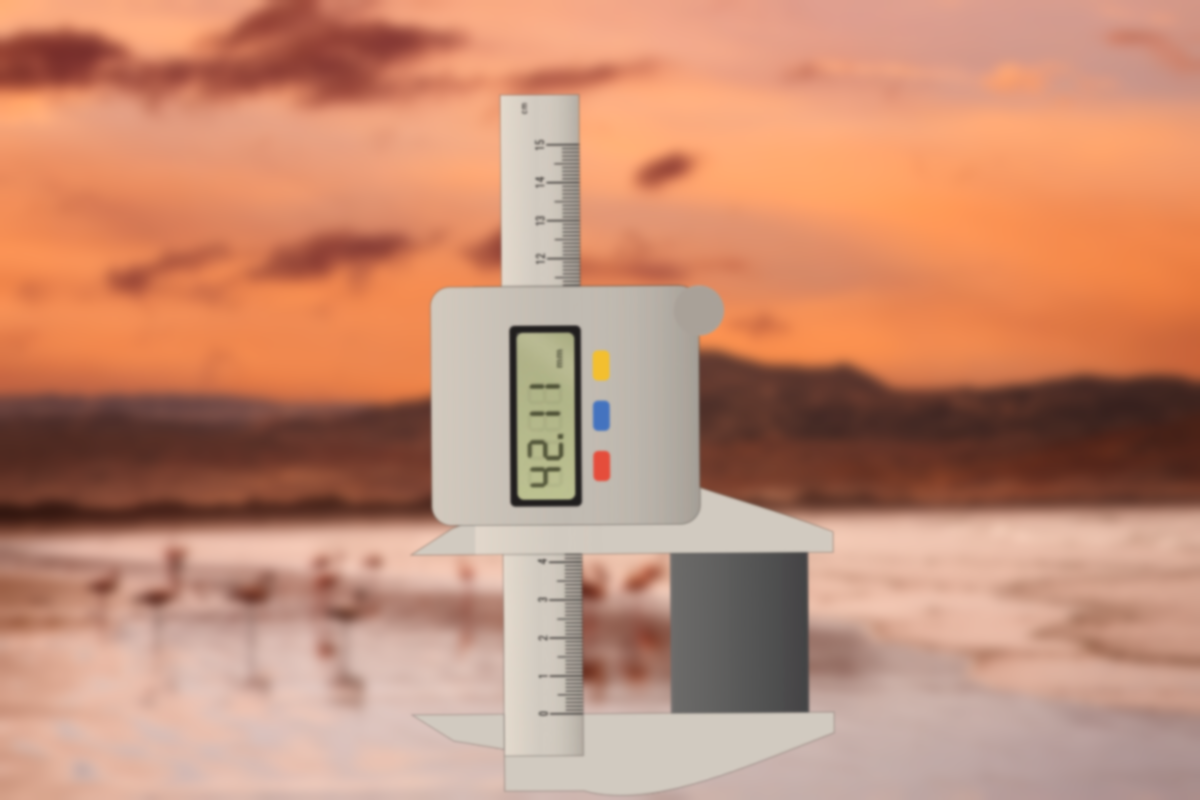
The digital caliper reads 42.11
